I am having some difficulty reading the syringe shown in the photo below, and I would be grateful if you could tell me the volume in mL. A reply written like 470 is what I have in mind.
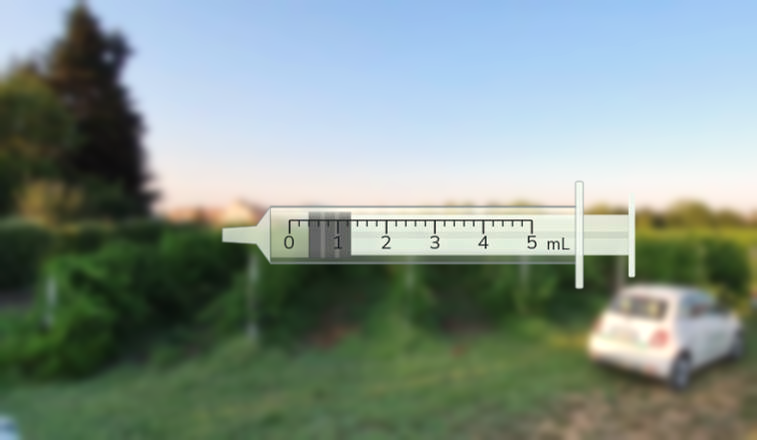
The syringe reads 0.4
